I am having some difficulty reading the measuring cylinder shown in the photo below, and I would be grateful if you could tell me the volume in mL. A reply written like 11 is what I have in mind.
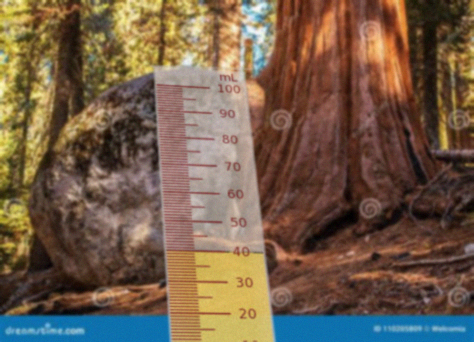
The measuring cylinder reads 40
